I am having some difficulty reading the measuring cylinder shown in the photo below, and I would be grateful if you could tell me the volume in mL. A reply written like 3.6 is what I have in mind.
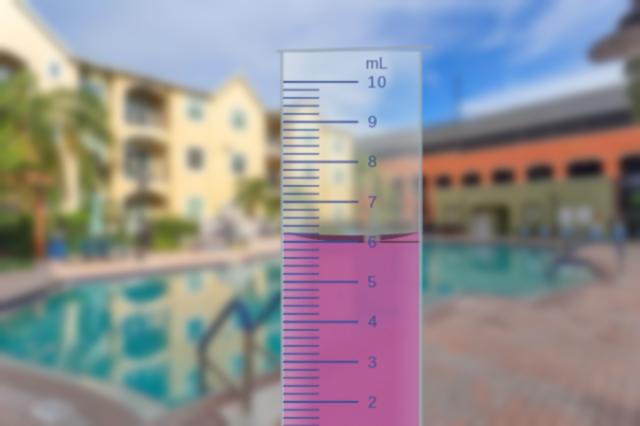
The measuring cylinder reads 6
